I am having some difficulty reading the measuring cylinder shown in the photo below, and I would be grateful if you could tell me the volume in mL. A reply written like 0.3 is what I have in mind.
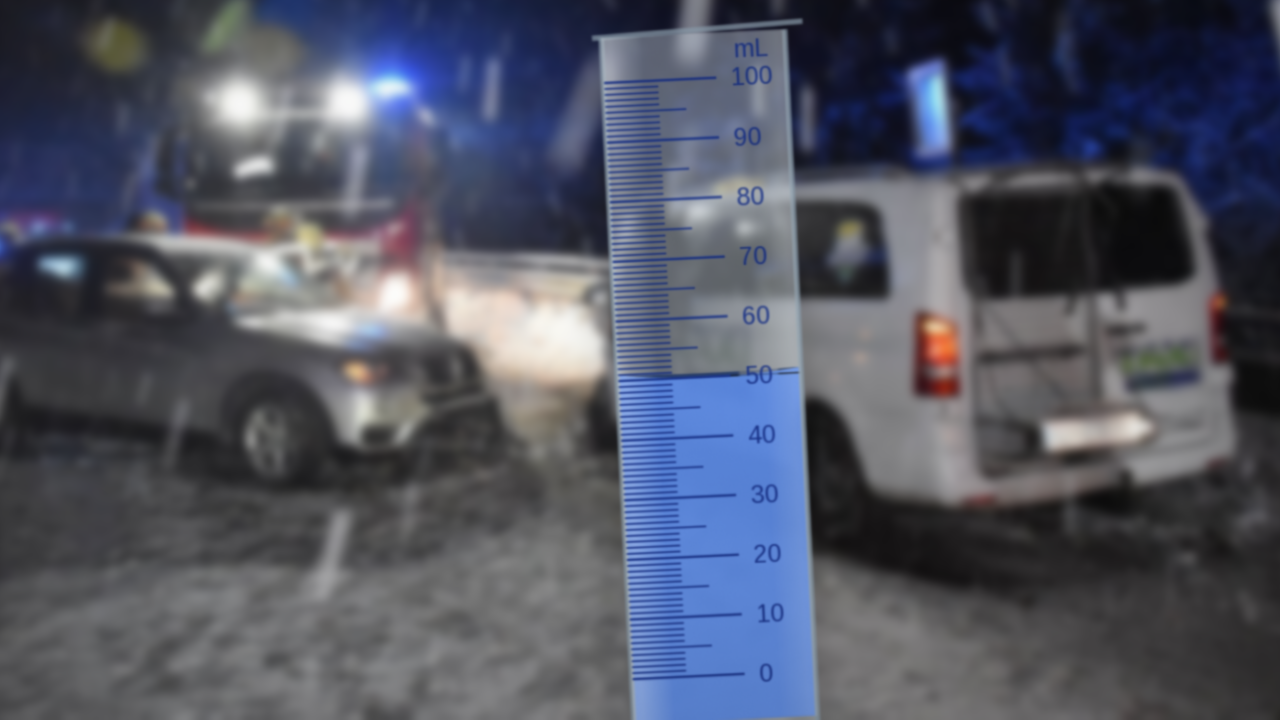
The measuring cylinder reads 50
